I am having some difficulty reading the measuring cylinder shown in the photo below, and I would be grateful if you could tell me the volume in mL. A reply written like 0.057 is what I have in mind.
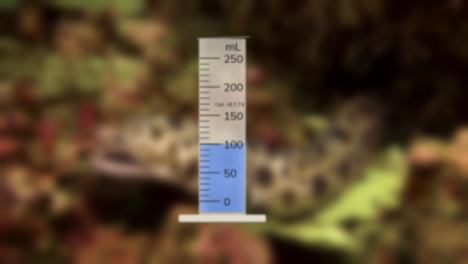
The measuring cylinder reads 100
